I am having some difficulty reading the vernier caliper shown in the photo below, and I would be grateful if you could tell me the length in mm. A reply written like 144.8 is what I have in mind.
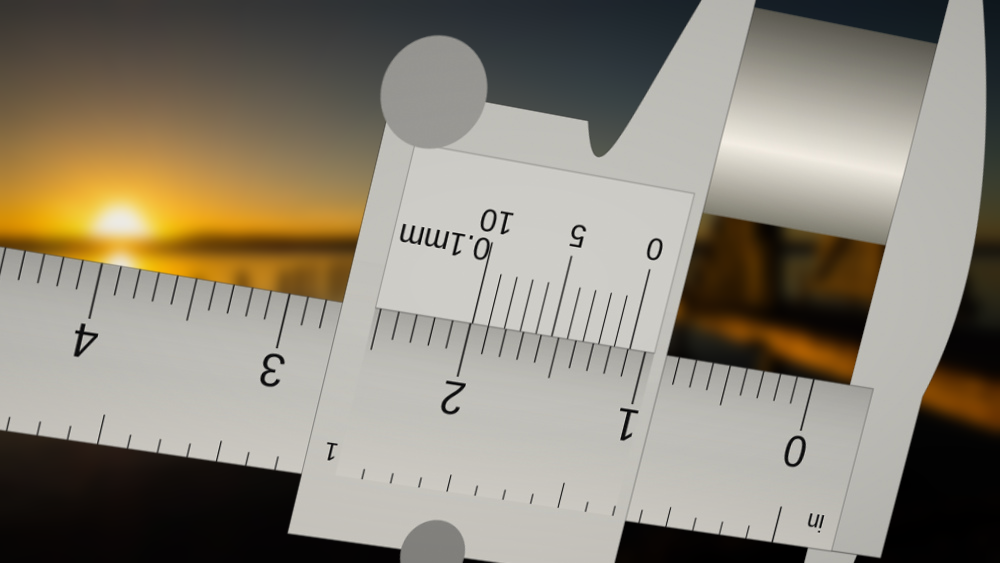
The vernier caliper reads 10.9
